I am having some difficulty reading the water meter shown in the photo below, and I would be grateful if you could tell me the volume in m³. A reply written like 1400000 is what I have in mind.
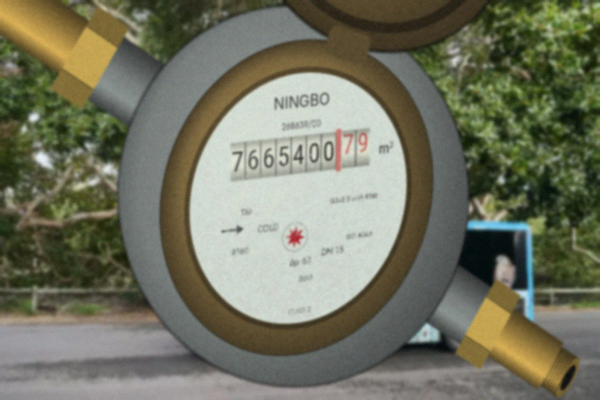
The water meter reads 7665400.79
